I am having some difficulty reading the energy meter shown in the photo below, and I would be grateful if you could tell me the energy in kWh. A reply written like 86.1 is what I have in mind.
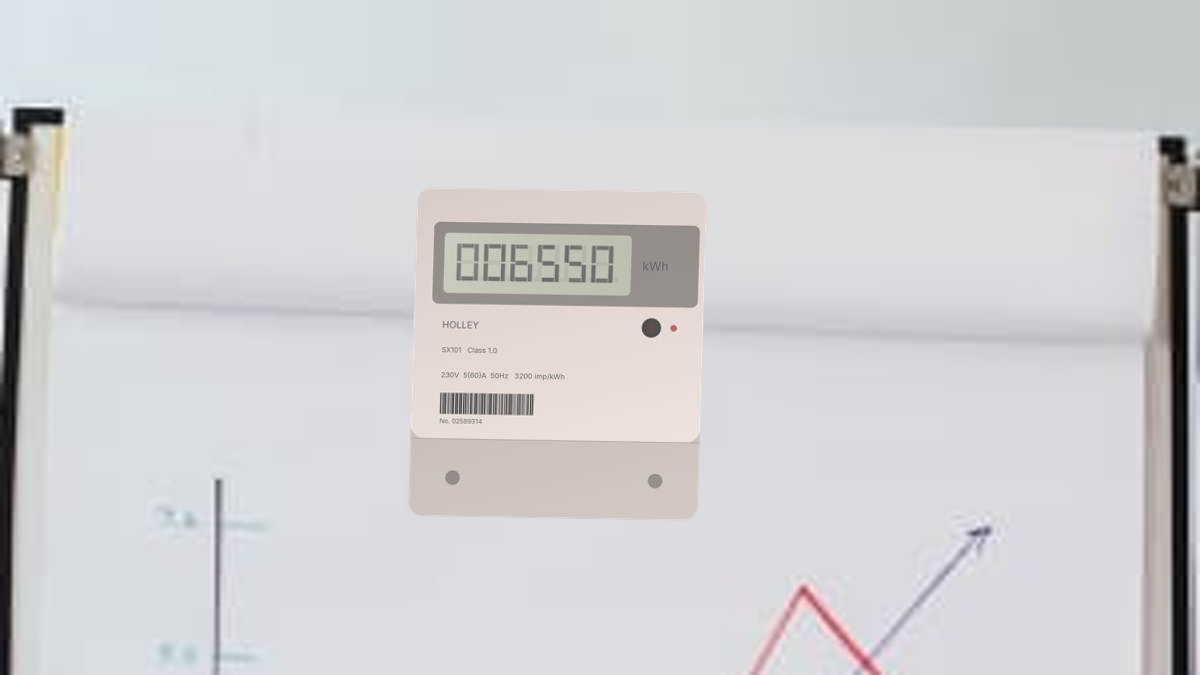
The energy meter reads 6550
